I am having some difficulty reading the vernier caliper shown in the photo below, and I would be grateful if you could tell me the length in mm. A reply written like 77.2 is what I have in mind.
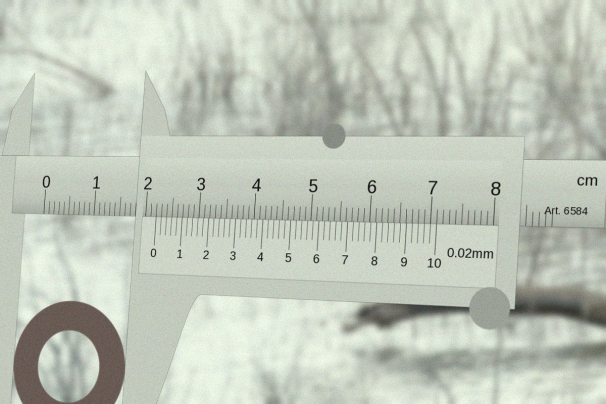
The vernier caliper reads 22.0
